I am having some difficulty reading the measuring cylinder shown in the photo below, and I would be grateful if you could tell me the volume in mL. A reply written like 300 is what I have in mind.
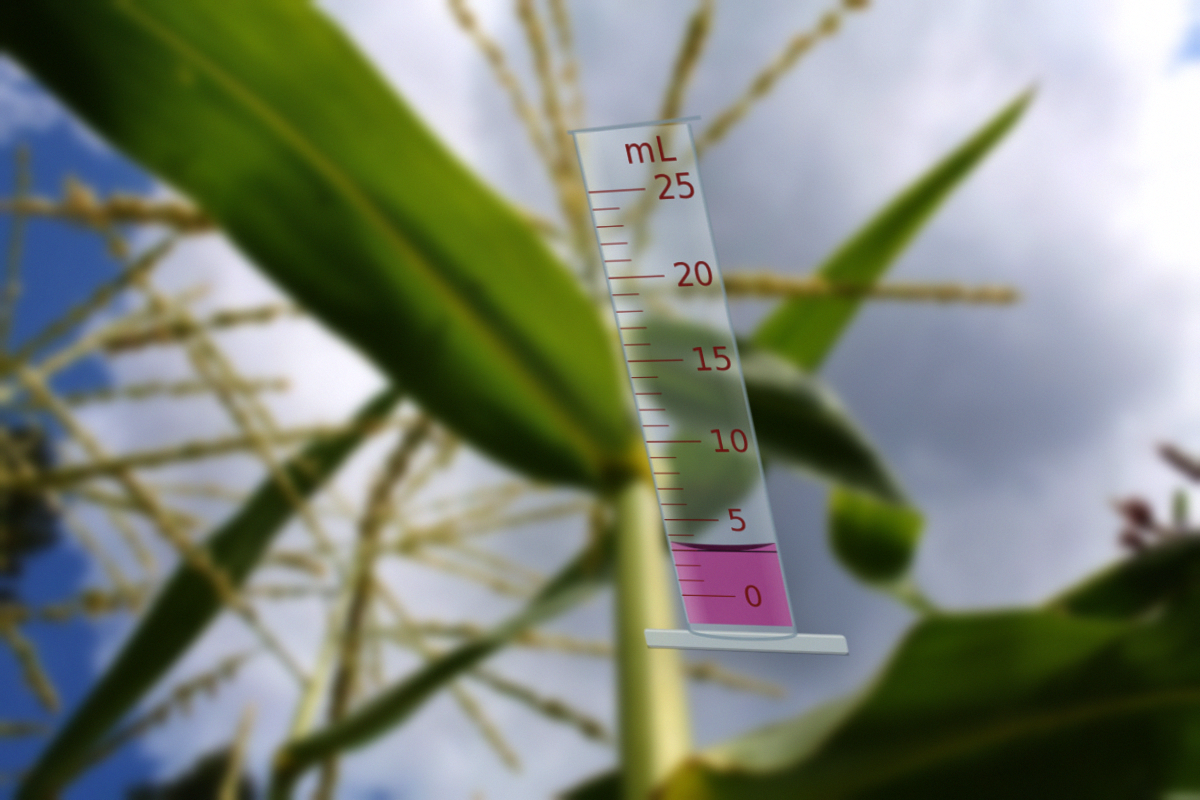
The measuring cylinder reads 3
